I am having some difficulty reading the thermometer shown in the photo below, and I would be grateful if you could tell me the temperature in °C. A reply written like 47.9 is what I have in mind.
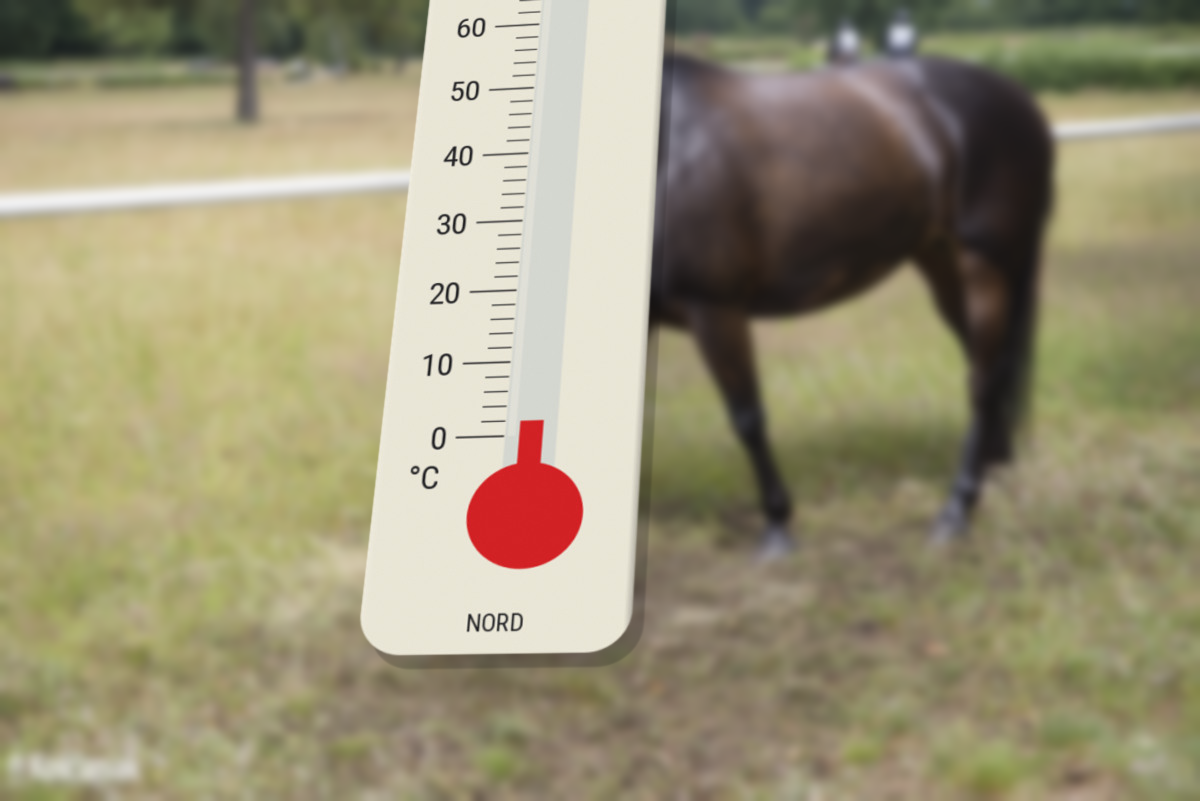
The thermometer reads 2
